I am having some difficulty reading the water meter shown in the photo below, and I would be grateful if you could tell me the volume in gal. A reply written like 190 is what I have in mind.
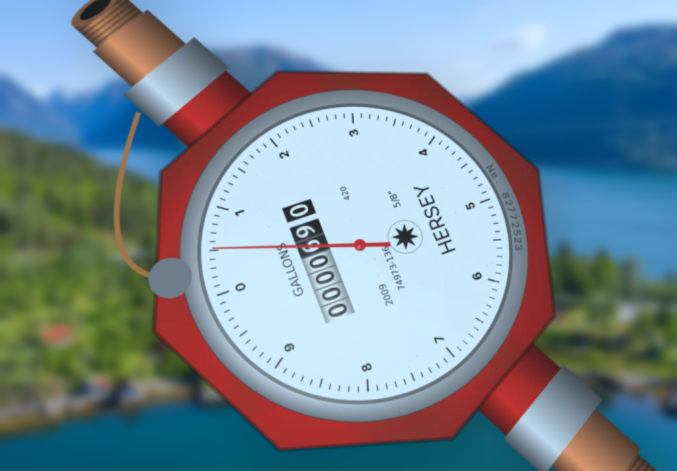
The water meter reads 690.5
